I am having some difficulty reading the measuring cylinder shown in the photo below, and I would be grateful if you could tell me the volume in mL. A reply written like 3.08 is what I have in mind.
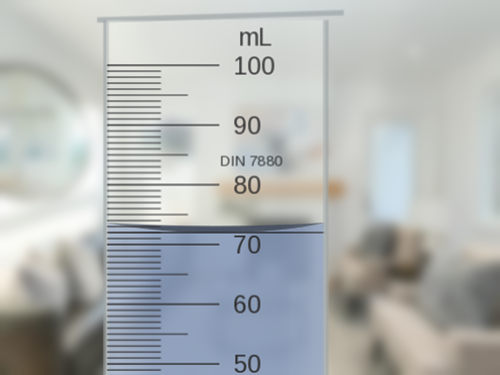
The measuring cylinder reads 72
